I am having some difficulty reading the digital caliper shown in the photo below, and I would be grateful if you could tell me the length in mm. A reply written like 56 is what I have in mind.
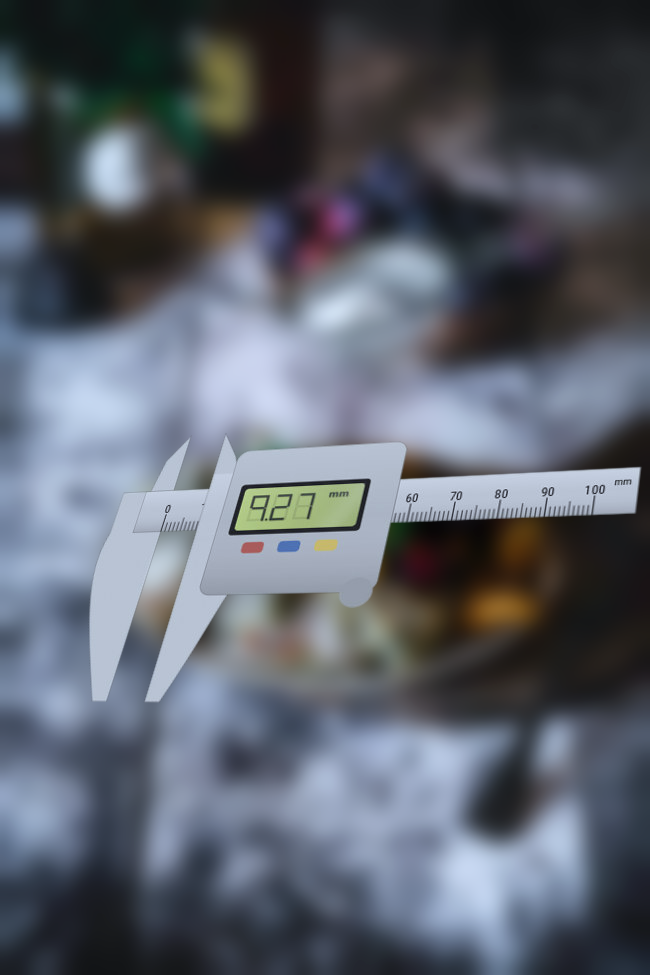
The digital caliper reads 9.27
